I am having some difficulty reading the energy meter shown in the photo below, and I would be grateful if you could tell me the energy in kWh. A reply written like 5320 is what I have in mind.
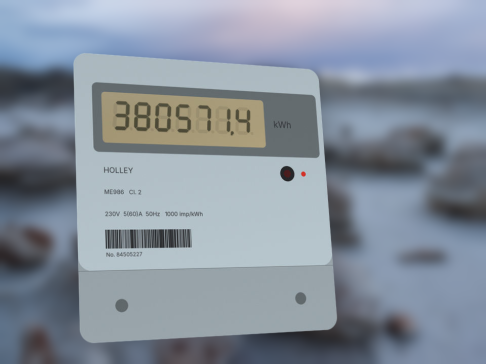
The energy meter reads 380571.4
